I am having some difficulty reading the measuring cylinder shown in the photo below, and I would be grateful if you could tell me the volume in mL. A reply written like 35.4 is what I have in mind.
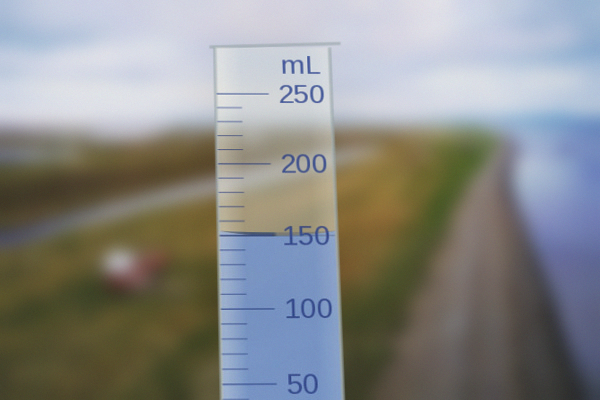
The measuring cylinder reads 150
